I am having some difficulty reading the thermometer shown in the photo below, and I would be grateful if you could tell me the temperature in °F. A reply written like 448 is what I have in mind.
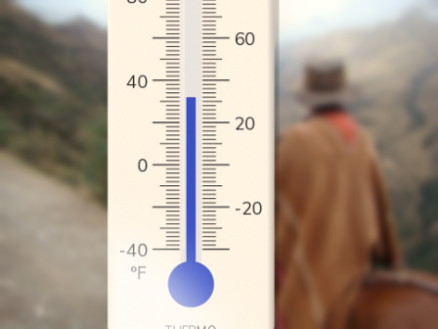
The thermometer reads 32
